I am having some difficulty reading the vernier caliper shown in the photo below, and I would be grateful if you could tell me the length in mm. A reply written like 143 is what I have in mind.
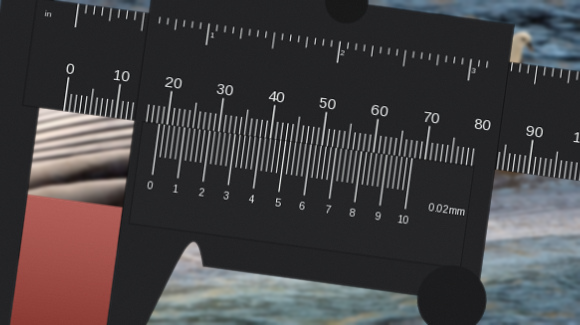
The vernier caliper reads 18.5
